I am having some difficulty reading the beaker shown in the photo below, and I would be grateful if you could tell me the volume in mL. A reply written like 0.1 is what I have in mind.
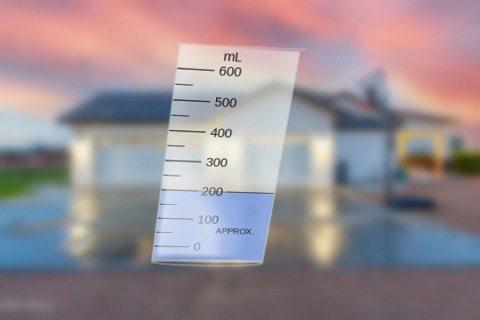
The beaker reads 200
